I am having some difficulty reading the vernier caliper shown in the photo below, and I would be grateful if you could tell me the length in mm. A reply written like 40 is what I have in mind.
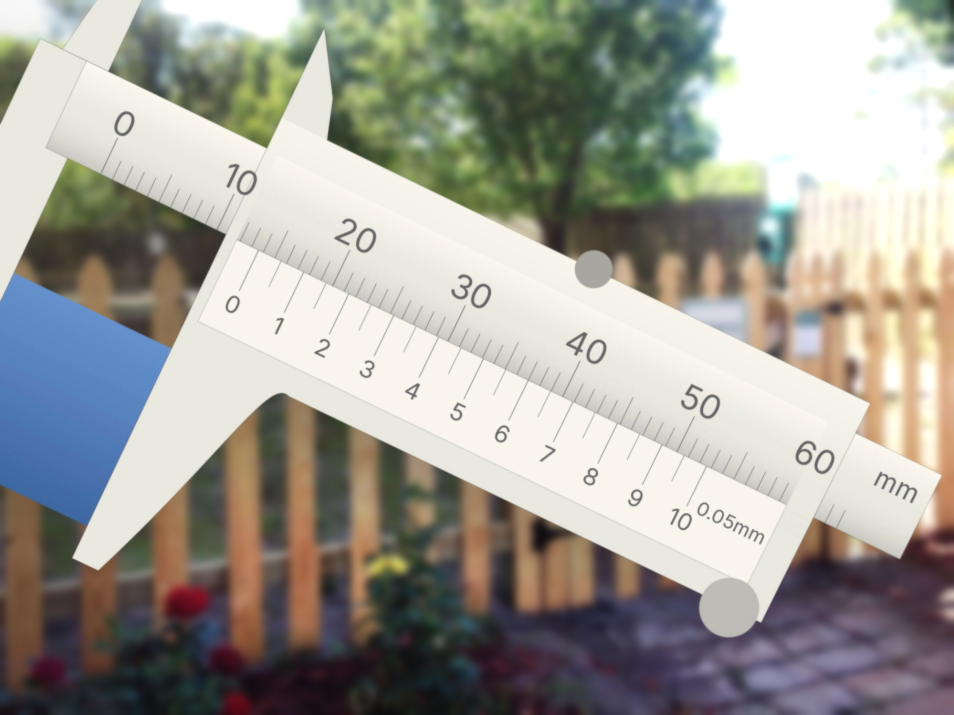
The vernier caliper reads 13.6
